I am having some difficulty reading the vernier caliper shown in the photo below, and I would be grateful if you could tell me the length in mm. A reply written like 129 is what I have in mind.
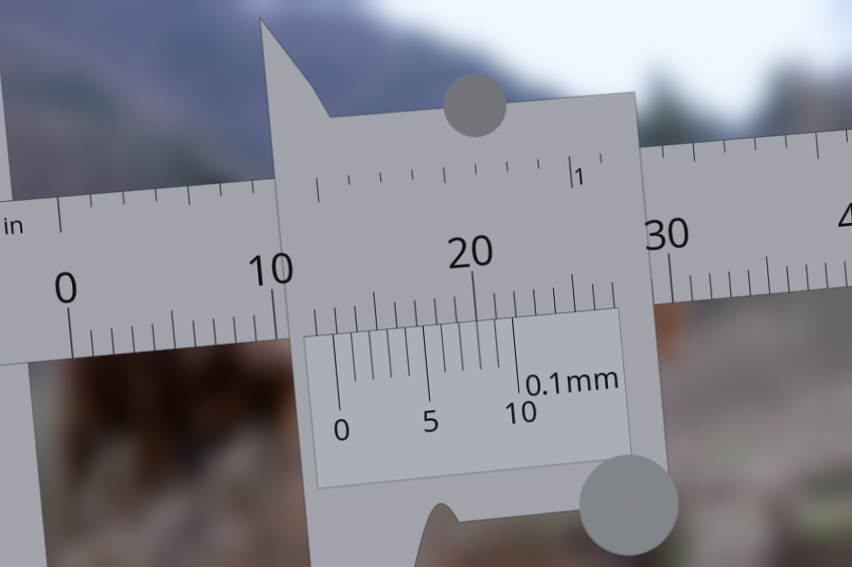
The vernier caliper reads 12.8
